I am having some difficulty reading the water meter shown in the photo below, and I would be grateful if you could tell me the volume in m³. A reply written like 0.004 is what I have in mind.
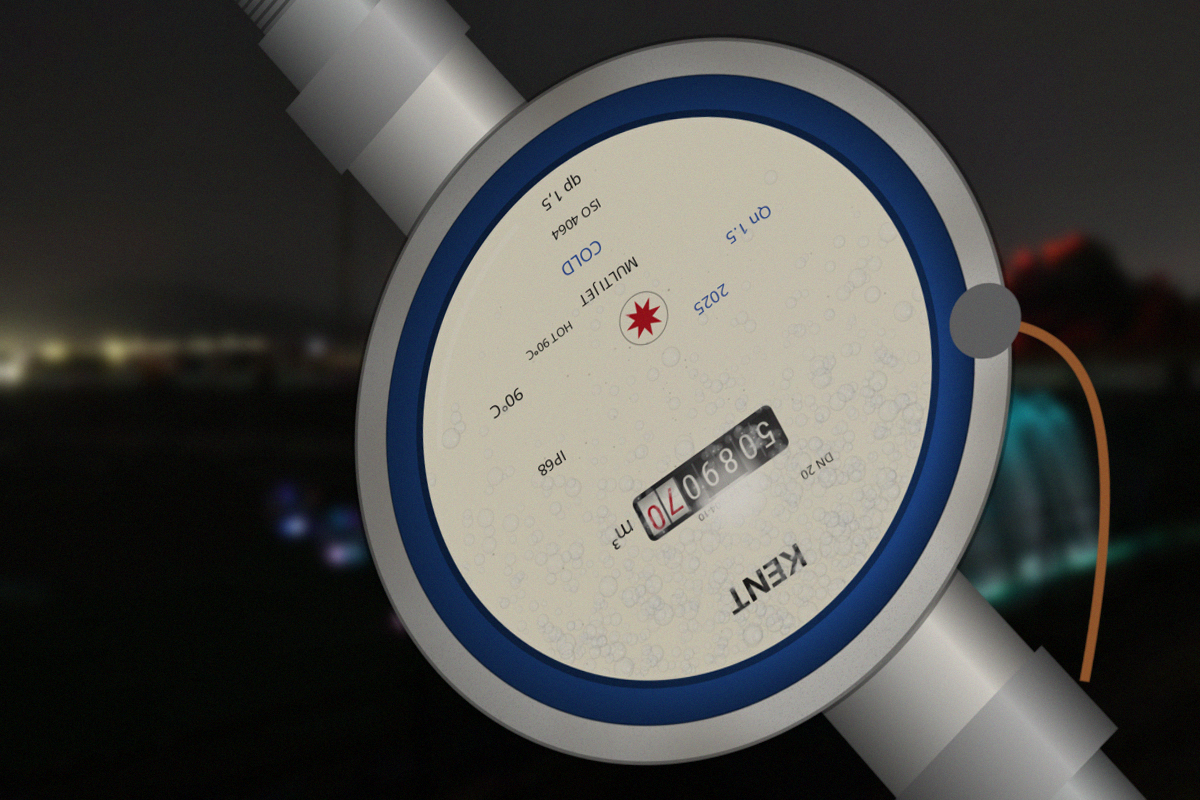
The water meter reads 50890.70
